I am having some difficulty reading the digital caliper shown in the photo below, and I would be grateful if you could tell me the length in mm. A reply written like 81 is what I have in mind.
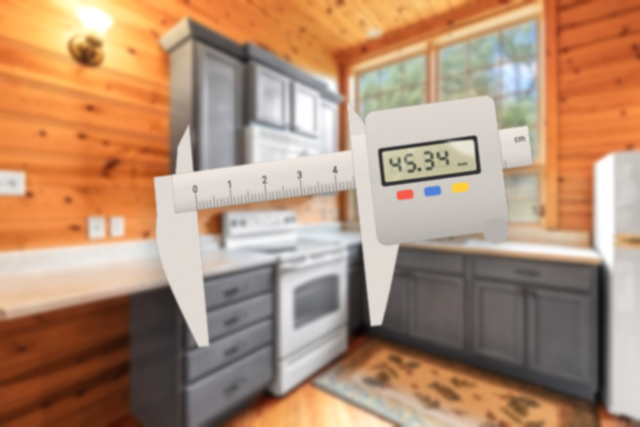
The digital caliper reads 45.34
